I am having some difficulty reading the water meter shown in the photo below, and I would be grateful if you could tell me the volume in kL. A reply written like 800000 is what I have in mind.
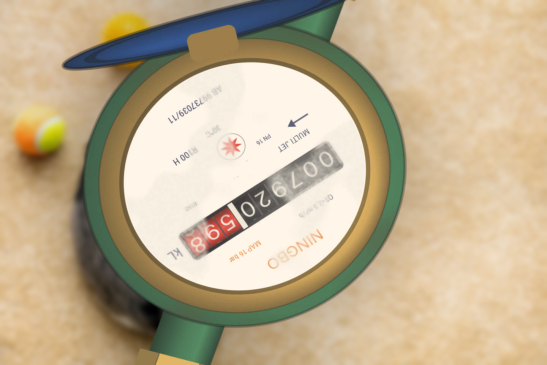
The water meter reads 7920.598
